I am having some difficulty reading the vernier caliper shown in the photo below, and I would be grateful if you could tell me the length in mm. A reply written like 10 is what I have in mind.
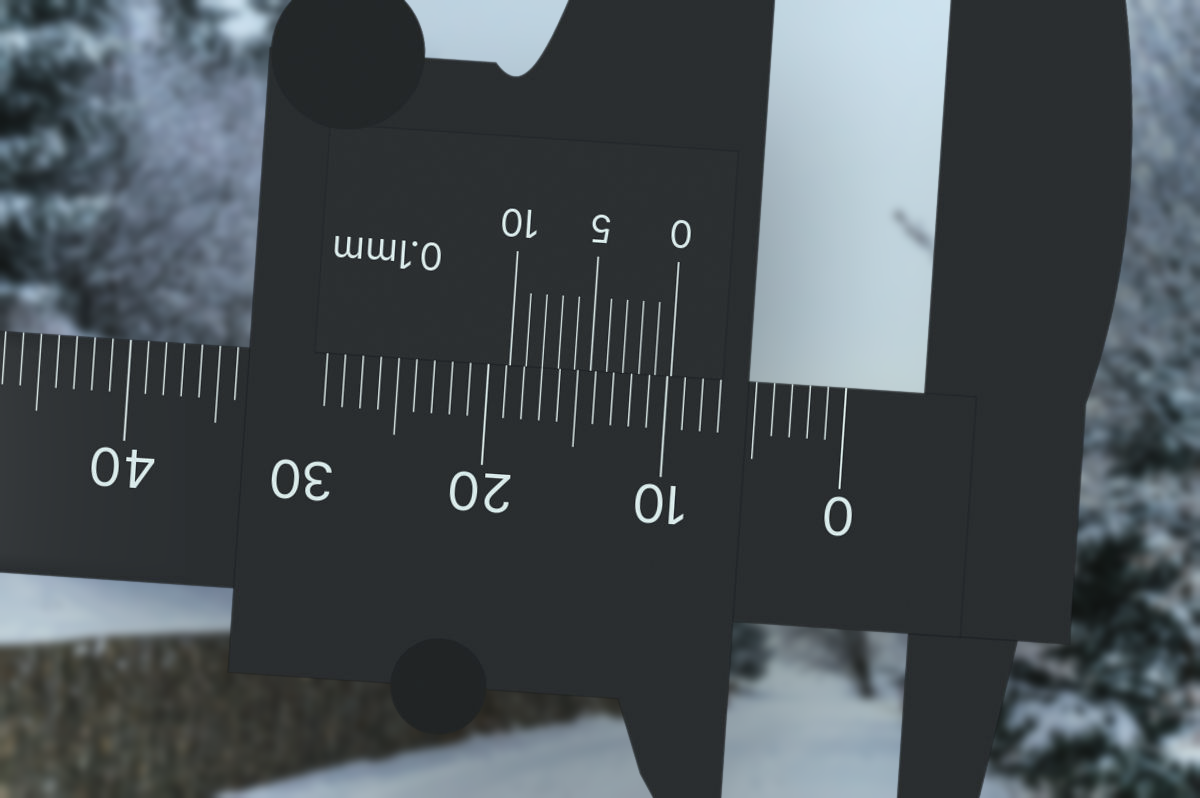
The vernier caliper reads 9.8
